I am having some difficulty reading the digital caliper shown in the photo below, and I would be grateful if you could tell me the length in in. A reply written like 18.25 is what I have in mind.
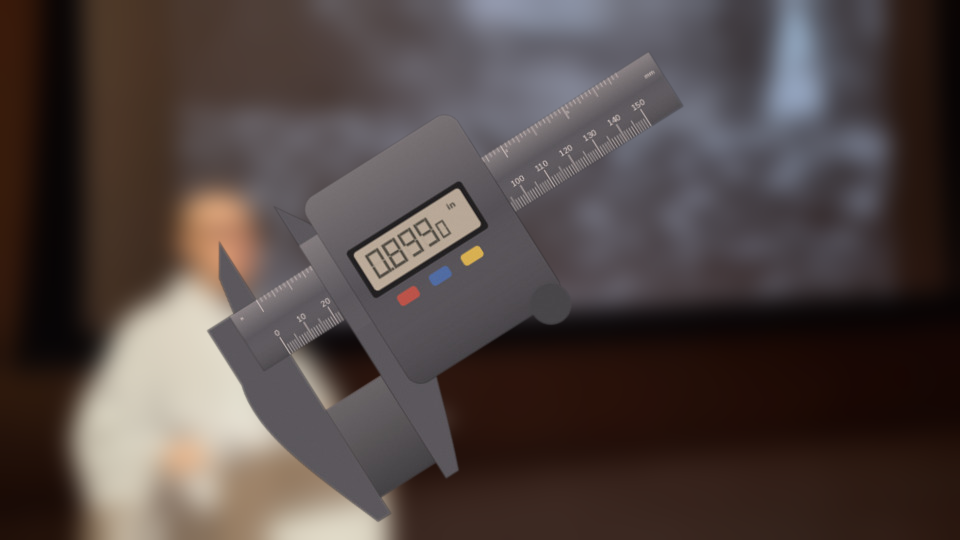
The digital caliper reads 0.8990
